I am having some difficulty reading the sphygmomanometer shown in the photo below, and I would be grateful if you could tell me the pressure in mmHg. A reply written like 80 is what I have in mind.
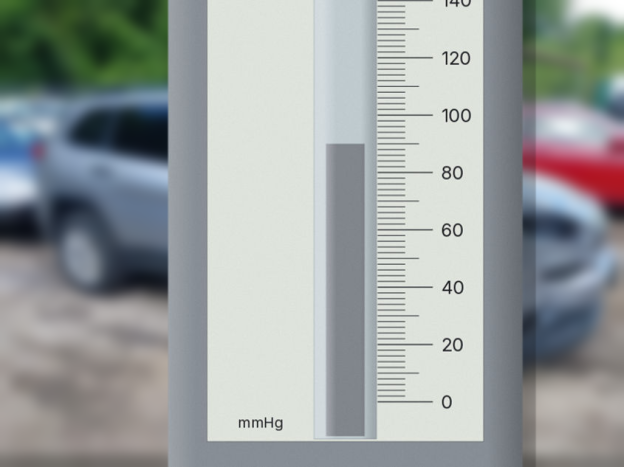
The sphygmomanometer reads 90
